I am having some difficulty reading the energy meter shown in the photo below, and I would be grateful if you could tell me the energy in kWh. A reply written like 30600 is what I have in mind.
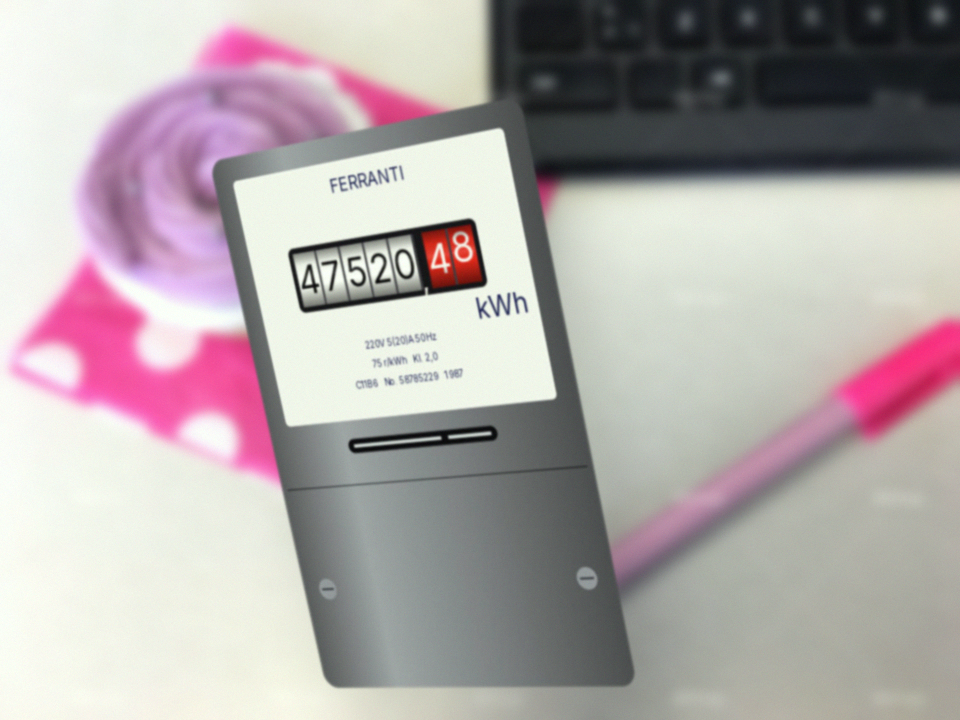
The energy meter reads 47520.48
